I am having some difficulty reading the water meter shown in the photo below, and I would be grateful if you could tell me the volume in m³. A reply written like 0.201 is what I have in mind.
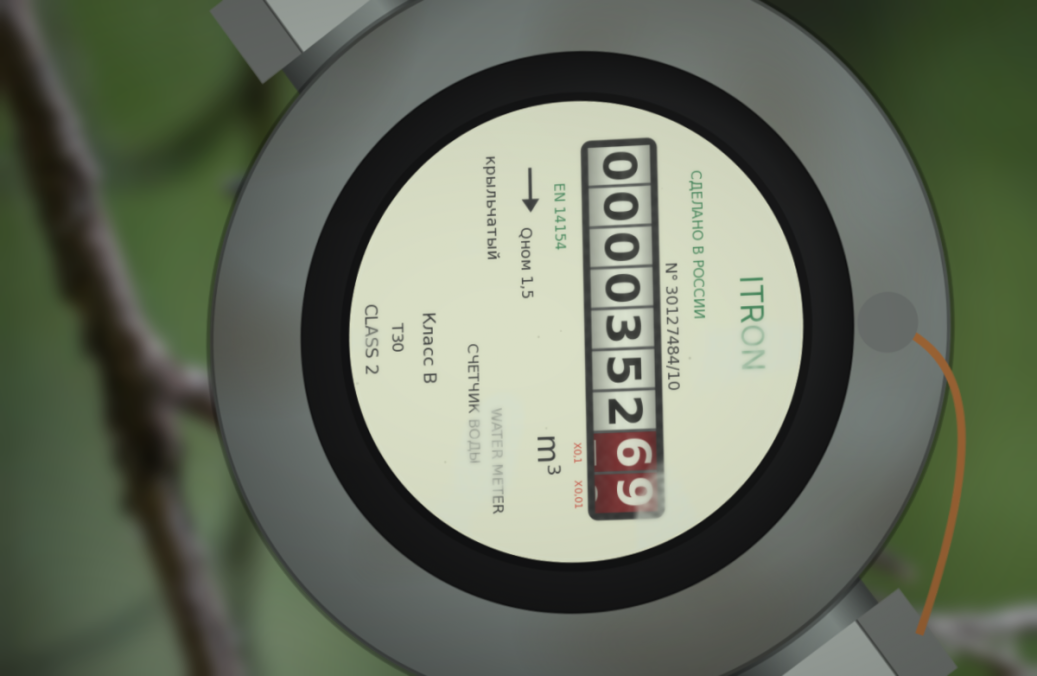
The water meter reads 352.69
